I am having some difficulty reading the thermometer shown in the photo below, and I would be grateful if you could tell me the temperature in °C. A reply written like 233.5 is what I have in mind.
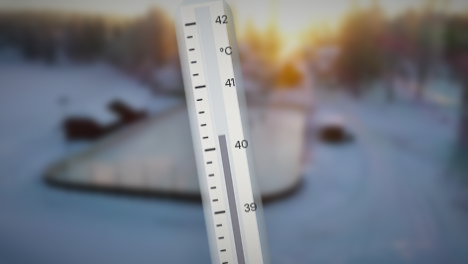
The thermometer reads 40.2
